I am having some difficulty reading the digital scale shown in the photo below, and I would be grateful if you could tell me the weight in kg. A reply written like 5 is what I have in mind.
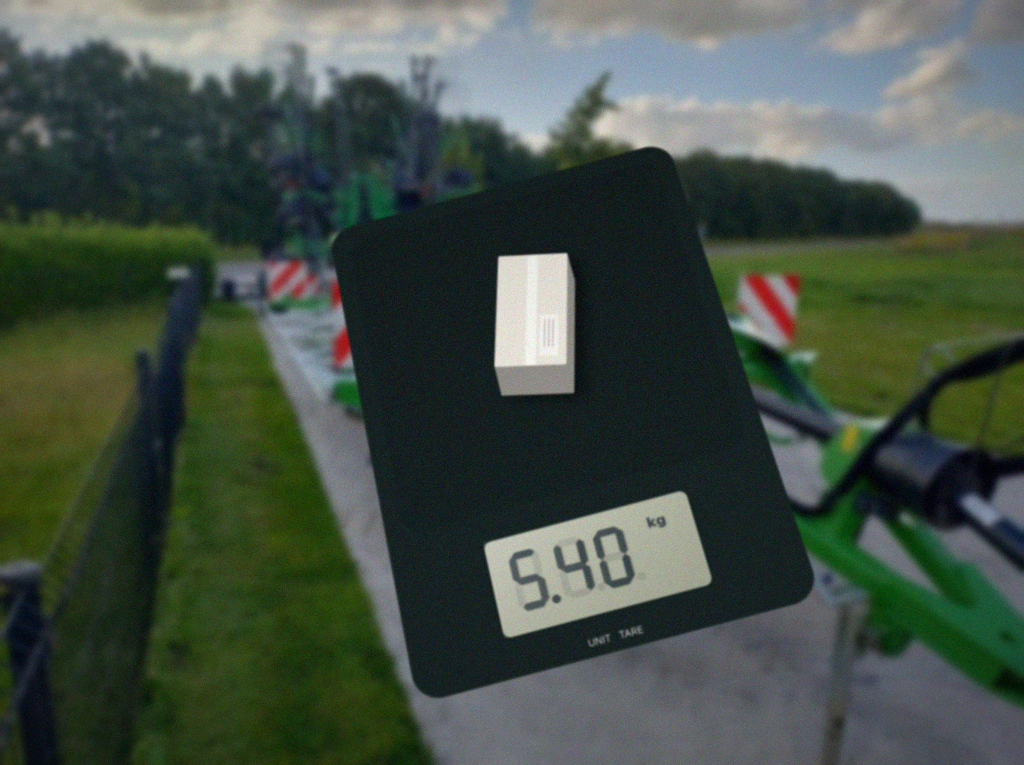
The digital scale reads 5.40
